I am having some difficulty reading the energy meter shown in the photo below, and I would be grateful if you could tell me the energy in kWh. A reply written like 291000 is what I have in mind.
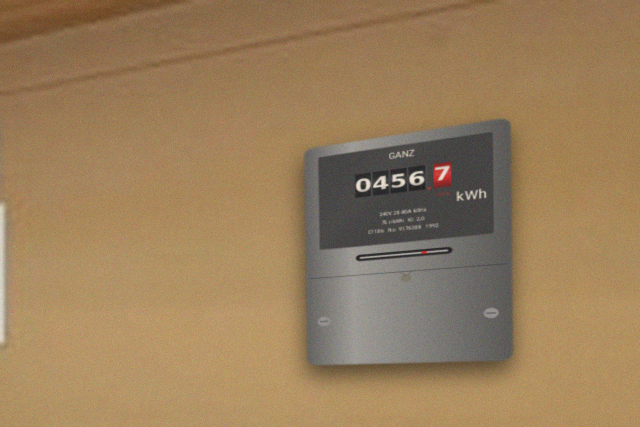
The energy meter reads 456.7
